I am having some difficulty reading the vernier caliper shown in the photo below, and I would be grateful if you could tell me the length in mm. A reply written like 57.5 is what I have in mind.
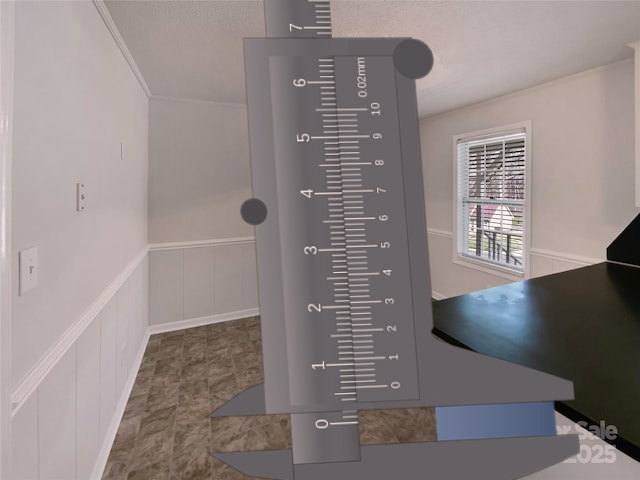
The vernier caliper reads 6.0
